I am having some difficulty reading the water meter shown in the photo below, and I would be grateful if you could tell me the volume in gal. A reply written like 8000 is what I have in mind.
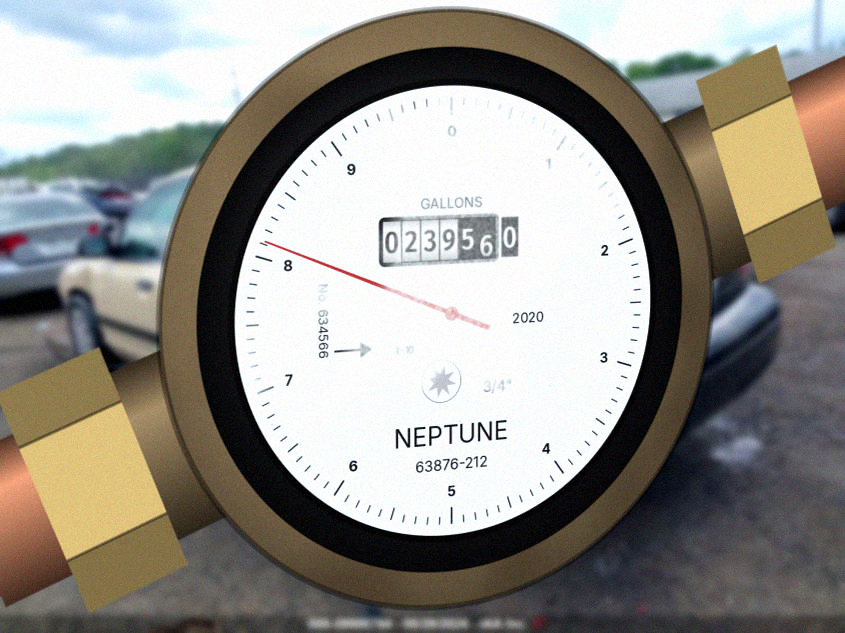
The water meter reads 239558.1
